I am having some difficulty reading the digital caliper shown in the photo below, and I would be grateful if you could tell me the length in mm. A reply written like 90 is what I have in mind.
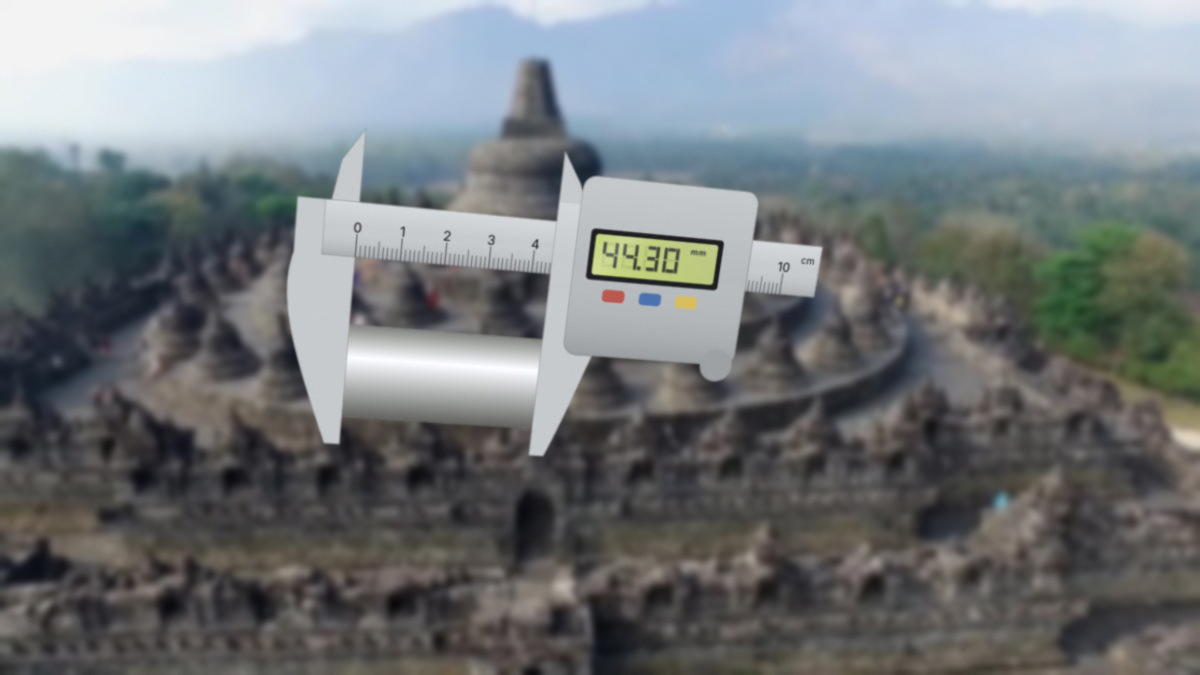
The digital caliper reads 44.30
